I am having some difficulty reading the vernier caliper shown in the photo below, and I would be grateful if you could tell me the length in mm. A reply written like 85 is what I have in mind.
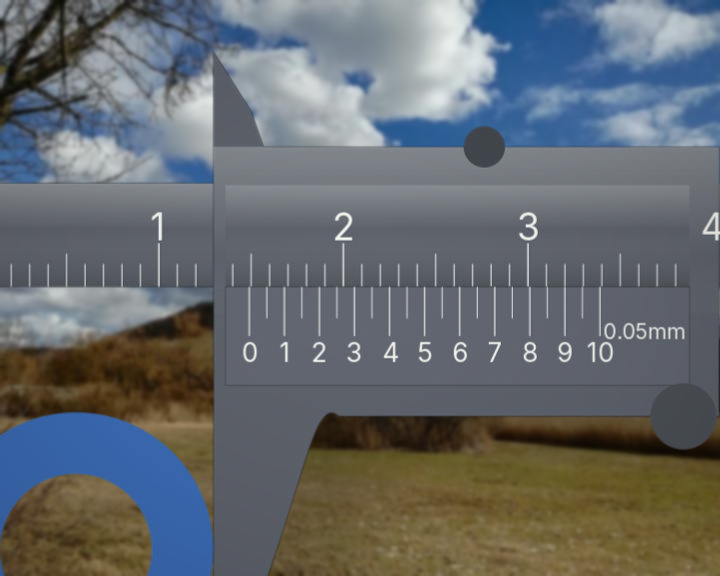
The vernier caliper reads 14.9
